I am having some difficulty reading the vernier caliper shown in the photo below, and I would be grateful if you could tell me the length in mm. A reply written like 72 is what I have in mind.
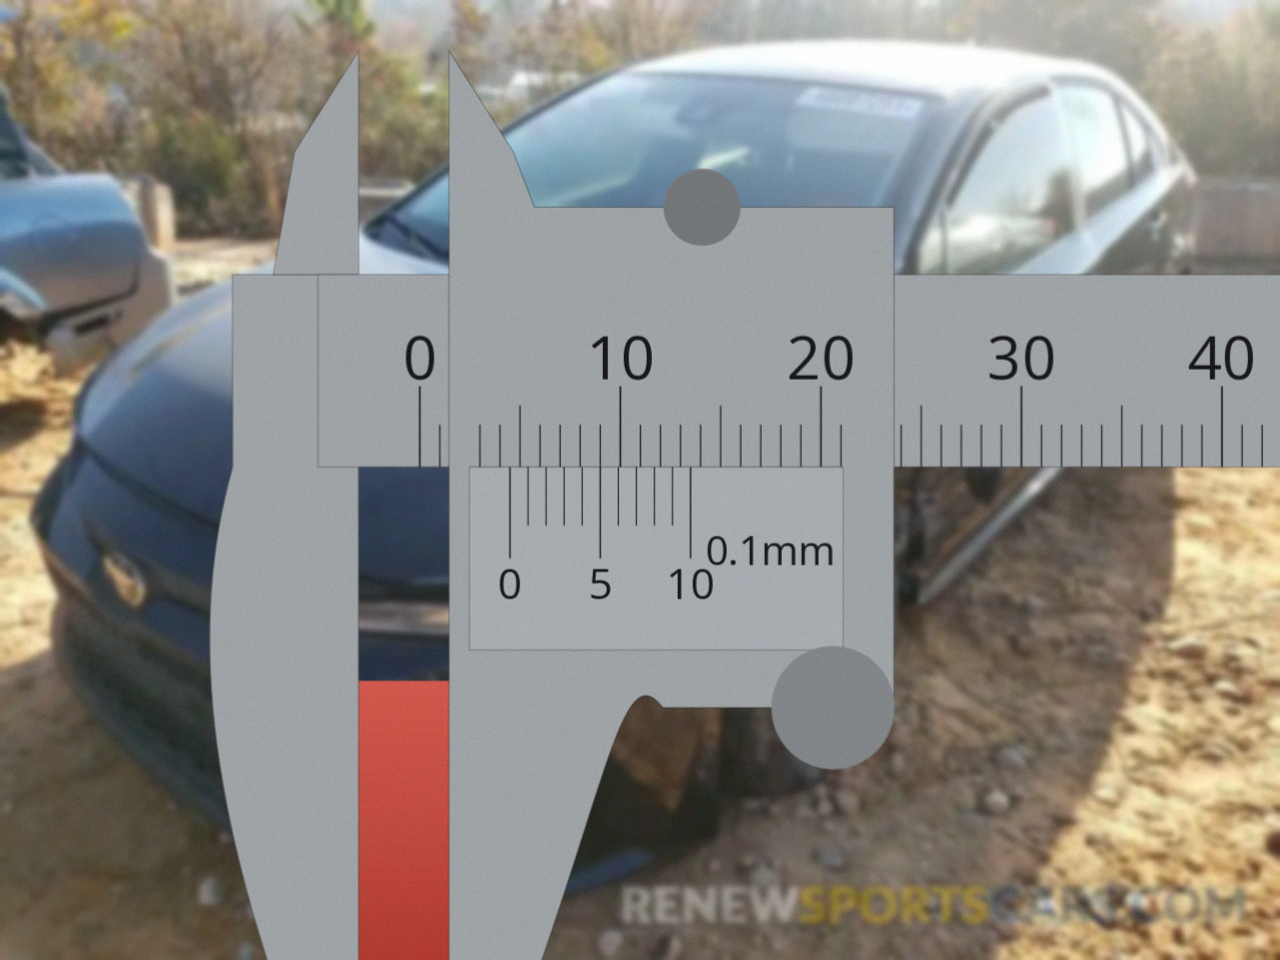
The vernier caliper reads 4.5
